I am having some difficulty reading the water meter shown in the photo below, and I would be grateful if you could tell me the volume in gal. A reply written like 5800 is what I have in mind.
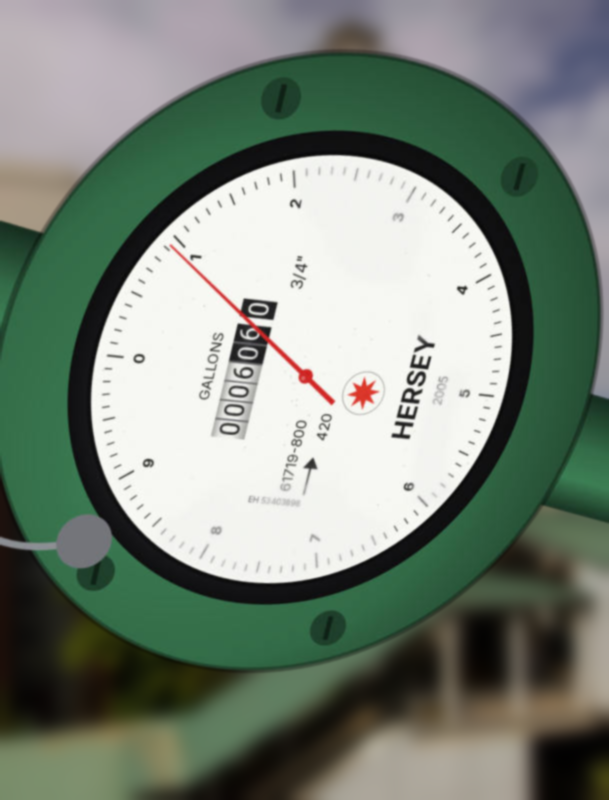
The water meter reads 6060.9
